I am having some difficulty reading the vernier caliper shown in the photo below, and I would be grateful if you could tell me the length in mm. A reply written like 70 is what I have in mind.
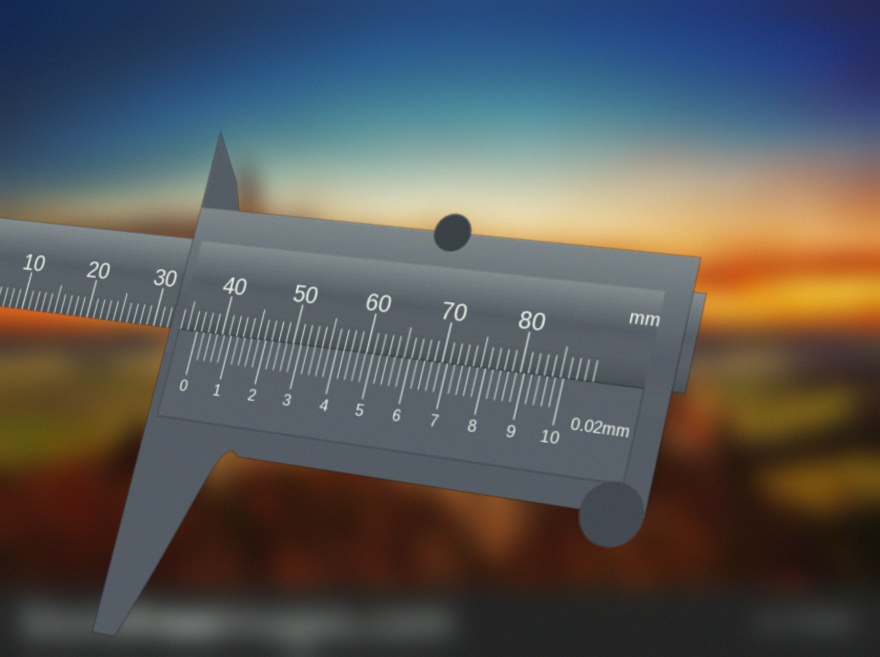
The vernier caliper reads 36.4
